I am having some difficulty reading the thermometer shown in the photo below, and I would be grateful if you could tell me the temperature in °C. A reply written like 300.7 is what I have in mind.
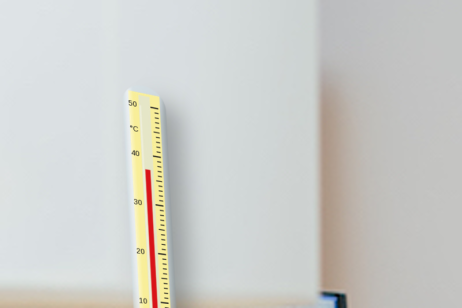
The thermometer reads 37
